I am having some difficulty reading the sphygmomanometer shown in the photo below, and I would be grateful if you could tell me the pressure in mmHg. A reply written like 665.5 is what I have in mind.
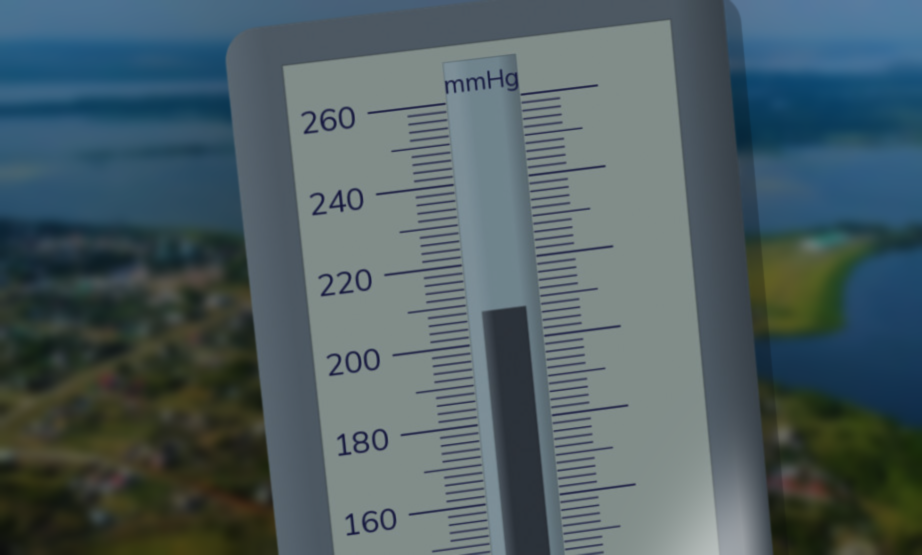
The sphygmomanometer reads 208
